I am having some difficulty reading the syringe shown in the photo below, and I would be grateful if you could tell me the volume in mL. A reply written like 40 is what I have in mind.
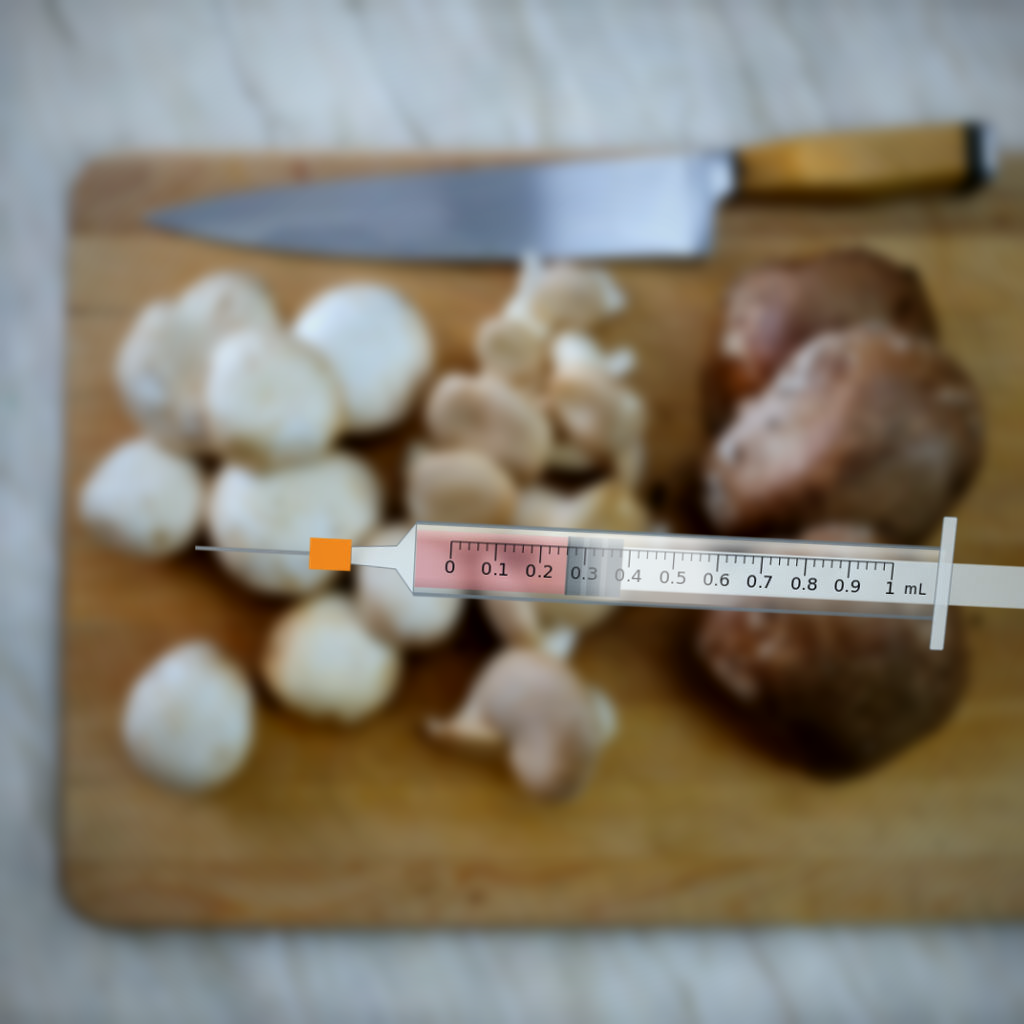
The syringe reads 0.26
